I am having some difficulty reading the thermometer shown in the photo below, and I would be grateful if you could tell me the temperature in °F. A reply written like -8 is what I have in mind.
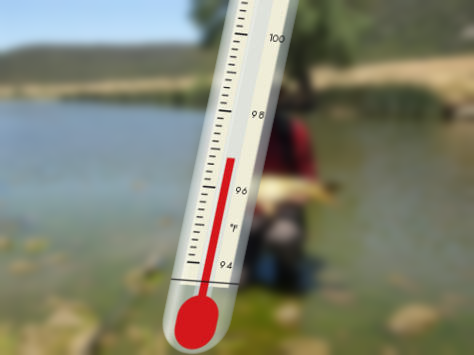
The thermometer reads 96.8
